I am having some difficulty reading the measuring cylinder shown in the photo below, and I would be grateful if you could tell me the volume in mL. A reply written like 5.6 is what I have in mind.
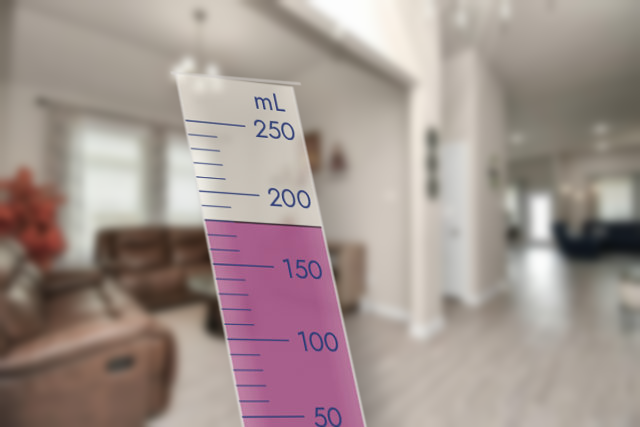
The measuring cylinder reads 180
